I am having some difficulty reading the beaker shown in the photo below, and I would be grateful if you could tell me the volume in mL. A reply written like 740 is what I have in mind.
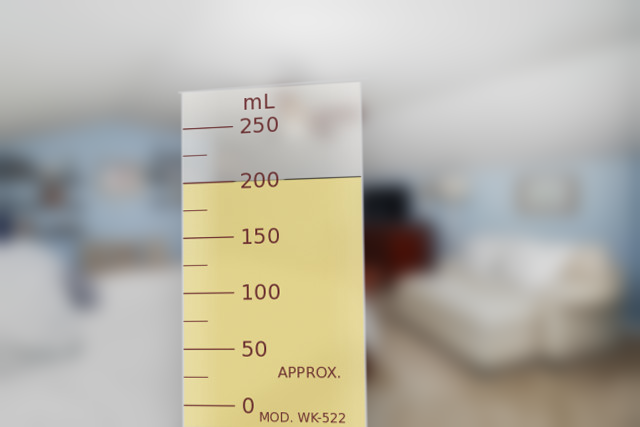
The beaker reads 200
